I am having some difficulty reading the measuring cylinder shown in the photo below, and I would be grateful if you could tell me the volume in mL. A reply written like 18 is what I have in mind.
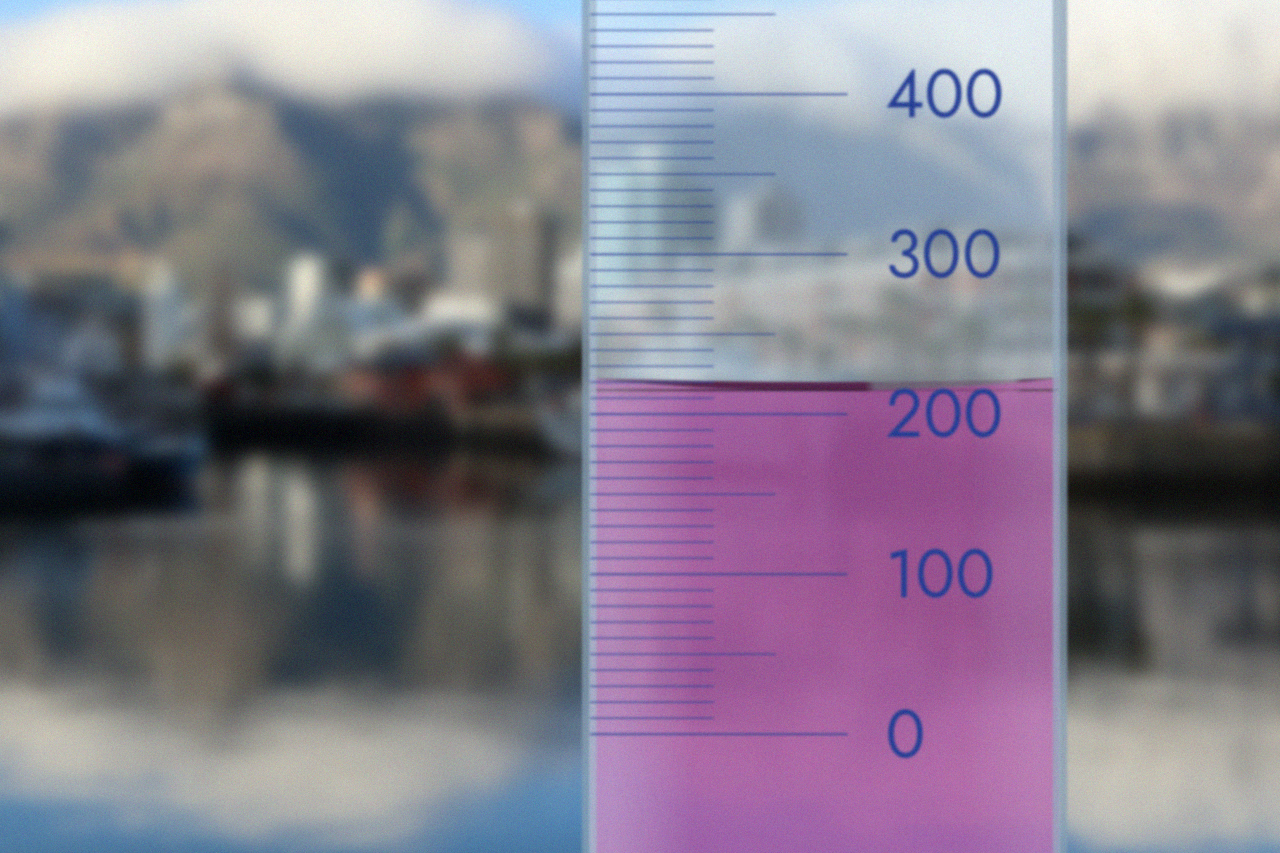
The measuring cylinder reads 215
